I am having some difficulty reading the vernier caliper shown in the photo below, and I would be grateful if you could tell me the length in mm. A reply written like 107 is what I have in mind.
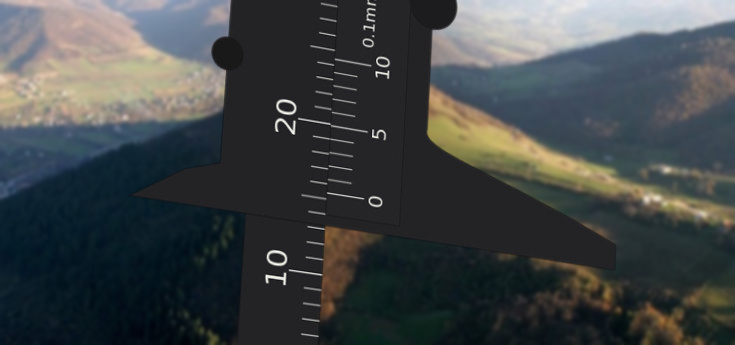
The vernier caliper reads 15.4
